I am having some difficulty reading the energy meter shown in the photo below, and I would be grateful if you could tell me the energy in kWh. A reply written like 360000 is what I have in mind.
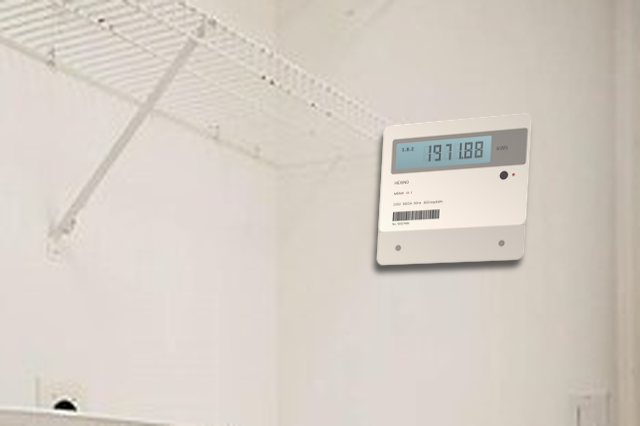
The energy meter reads 1971.88
